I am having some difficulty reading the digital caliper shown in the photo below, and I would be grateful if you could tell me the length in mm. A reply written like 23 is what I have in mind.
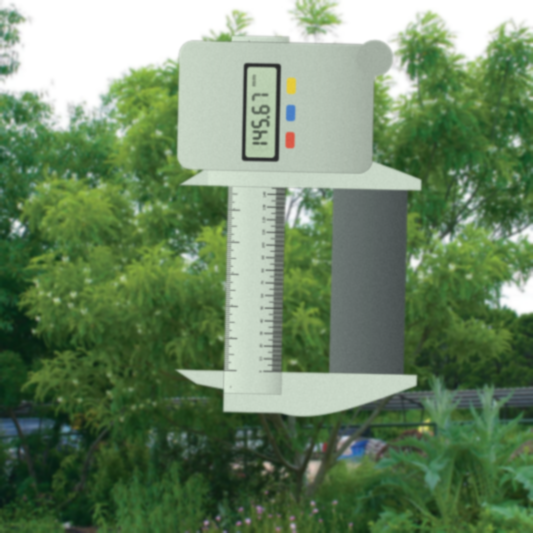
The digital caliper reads 145.67
